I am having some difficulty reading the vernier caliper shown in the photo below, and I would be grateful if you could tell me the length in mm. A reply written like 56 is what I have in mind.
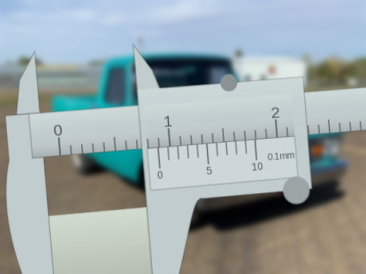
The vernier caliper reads 8.9
